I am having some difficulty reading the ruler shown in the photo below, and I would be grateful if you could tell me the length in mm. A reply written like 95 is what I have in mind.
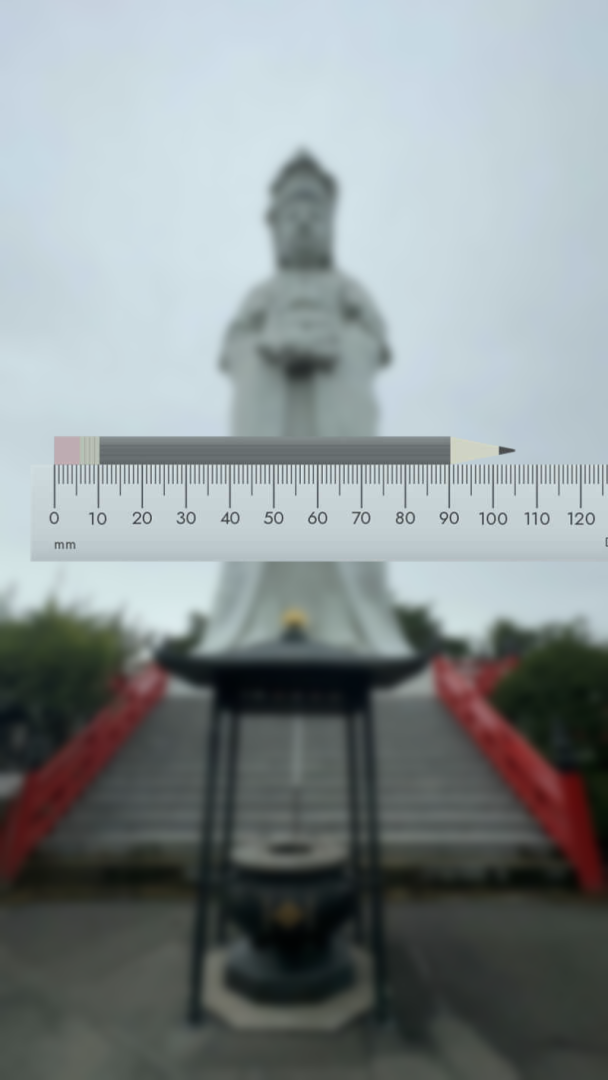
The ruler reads 105
